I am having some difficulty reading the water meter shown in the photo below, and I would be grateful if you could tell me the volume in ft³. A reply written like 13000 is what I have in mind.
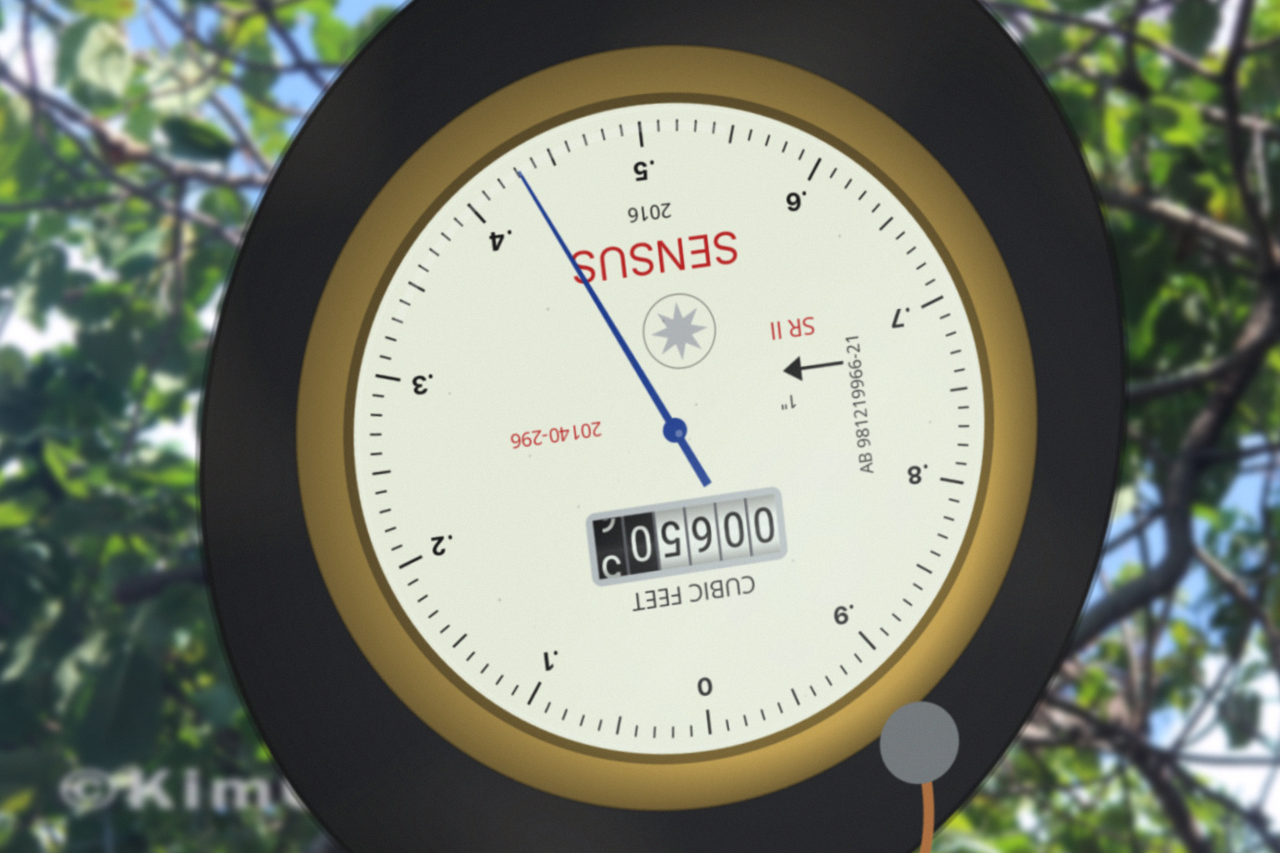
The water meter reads 6505.43
